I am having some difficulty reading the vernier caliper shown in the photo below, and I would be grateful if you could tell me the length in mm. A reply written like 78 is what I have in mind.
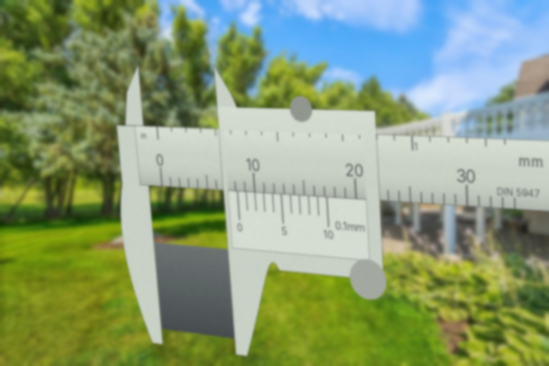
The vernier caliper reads 8.2
